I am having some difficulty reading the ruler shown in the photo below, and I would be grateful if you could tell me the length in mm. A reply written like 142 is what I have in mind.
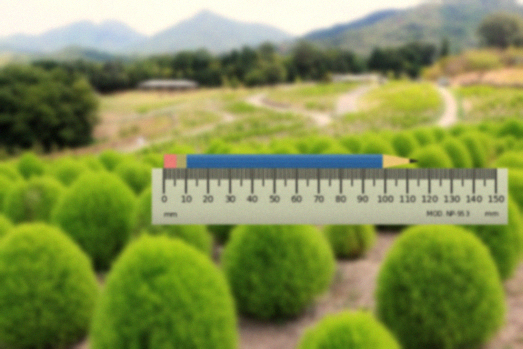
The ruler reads 115
